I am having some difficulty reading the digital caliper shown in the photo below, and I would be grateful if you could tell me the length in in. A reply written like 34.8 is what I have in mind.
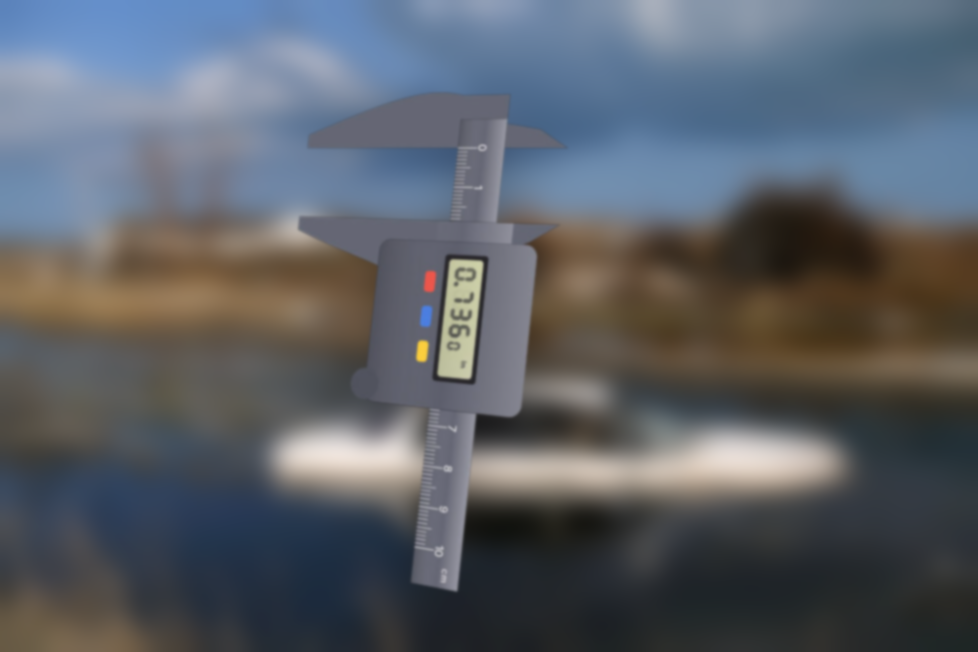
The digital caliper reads 0.7360
